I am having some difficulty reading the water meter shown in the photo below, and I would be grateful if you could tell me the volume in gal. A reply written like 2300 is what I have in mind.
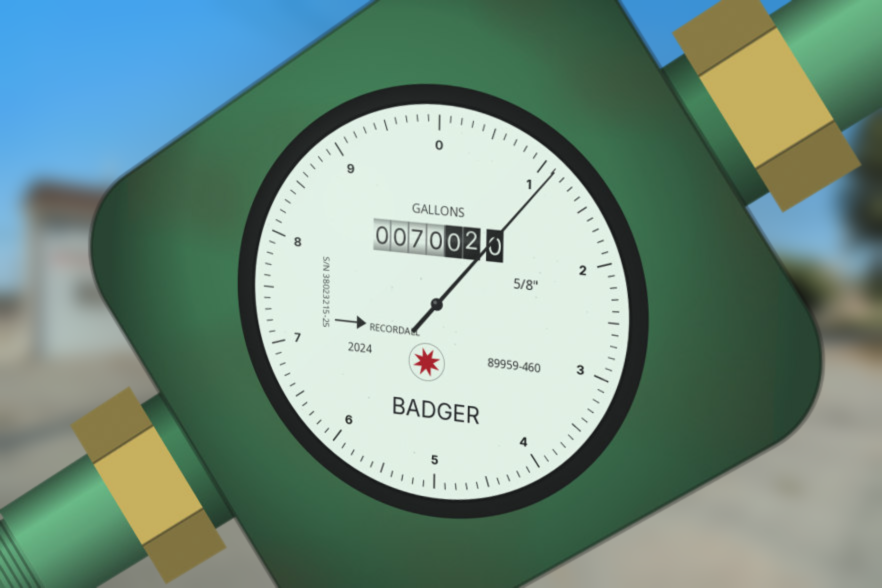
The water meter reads 70021.1
